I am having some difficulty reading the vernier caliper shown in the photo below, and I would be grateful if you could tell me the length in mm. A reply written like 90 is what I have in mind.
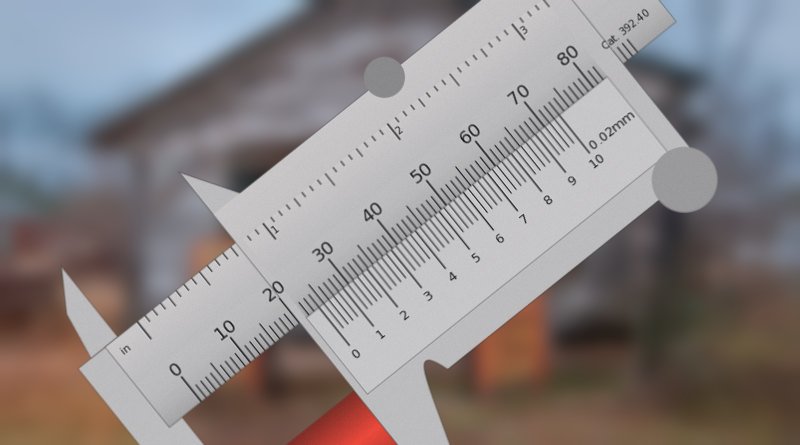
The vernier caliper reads 24.0
